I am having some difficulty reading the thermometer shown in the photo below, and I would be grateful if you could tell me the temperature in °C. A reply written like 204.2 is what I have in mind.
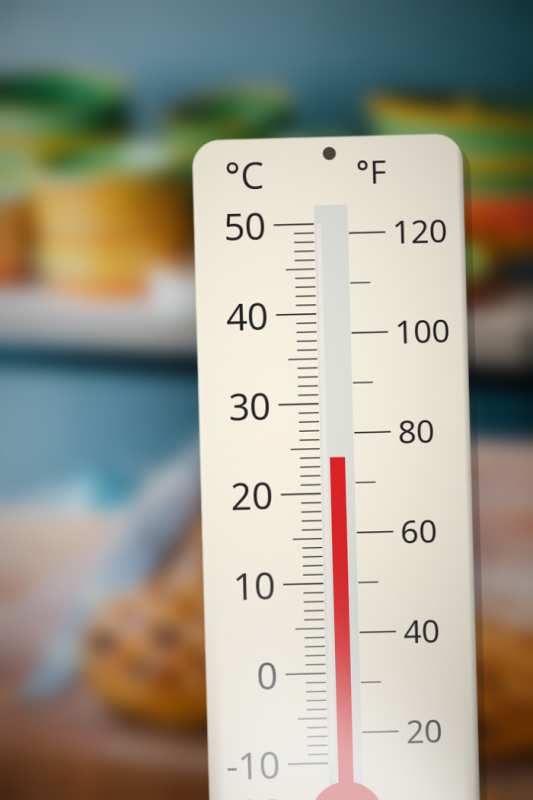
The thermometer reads 24
